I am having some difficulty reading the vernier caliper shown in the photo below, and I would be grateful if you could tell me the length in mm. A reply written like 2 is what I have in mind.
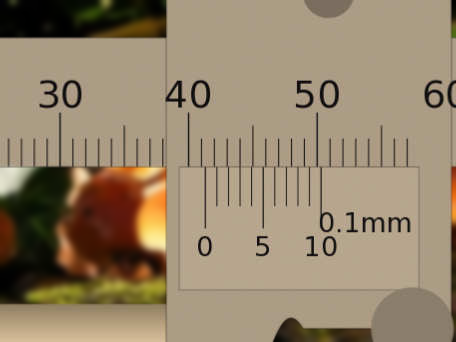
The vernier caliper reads 41.3
